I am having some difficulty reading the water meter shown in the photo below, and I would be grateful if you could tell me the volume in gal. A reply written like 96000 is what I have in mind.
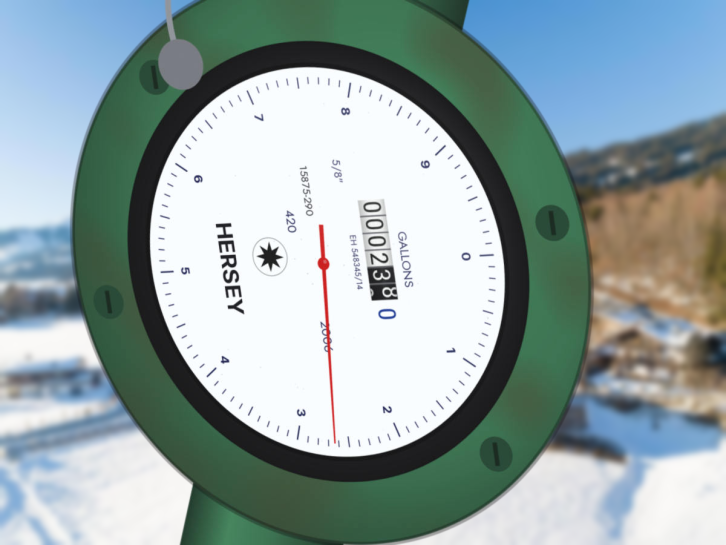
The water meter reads 2382.6
